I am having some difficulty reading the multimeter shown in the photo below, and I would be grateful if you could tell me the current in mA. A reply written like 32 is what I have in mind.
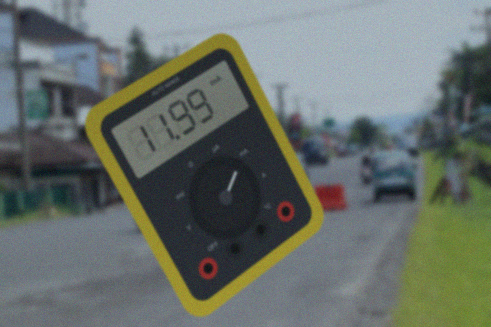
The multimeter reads 11.99
